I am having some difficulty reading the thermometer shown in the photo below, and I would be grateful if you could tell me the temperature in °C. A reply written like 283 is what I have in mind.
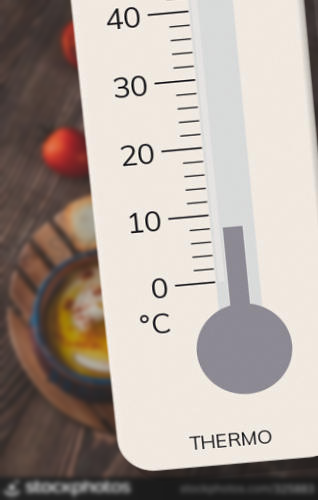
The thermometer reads 8
